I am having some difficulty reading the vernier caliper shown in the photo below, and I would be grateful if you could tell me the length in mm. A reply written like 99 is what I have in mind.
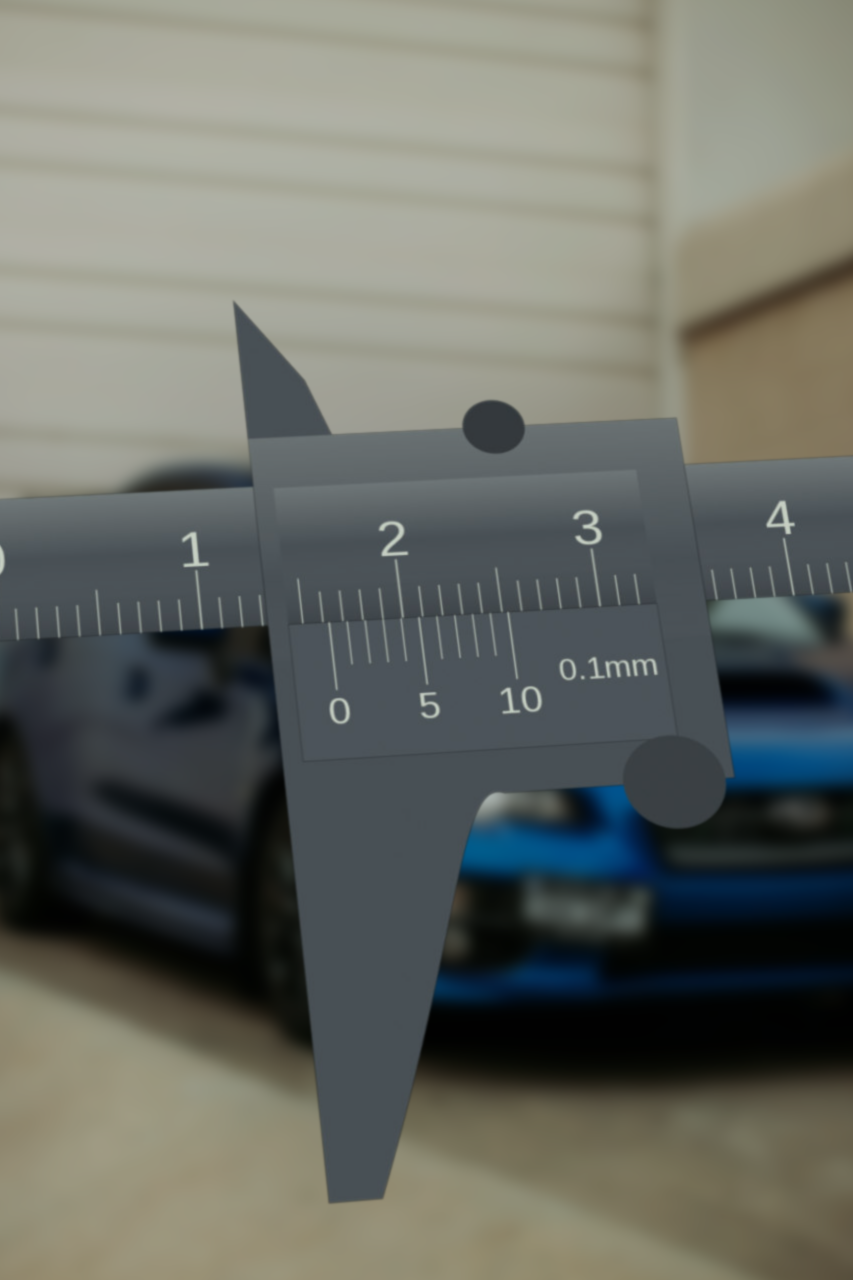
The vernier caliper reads 16.3
